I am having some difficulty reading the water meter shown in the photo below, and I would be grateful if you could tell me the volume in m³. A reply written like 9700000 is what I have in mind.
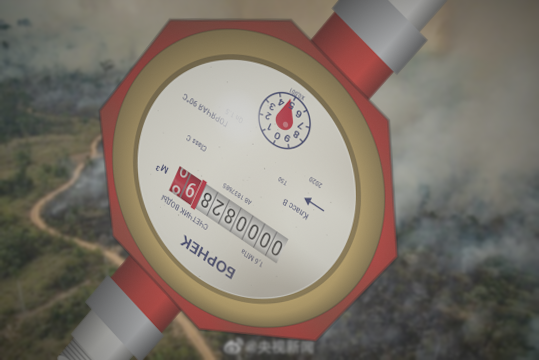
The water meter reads 828.984
